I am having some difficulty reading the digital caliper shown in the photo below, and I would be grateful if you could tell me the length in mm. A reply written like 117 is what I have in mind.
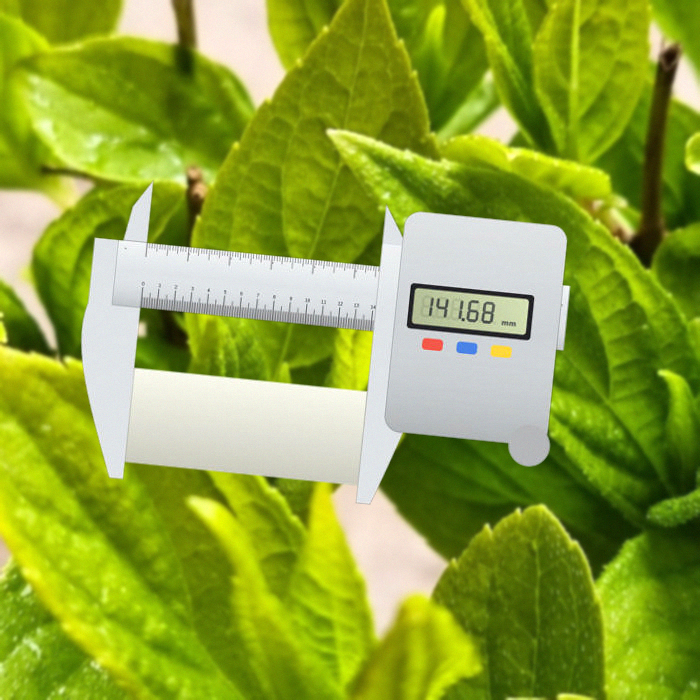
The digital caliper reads 141.68
